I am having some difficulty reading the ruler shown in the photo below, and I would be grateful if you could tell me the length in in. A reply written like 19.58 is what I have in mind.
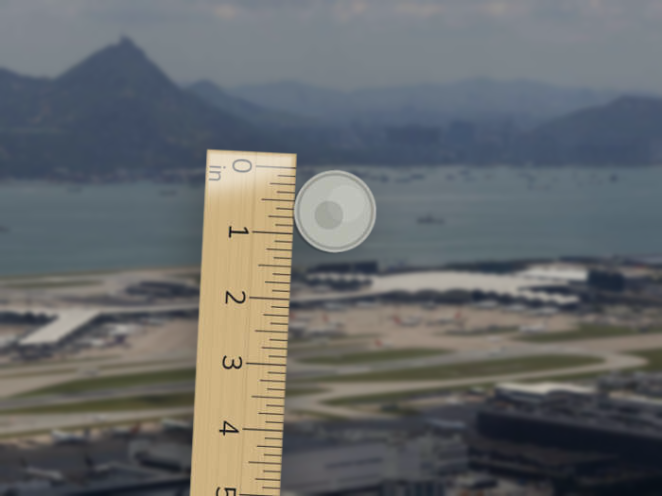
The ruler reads 1.25
